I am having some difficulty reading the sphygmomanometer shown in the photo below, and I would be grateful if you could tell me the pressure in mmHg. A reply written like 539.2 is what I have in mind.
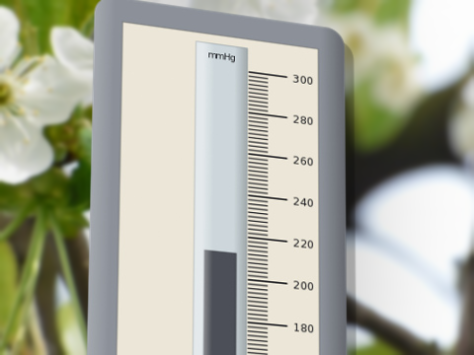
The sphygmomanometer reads 212
